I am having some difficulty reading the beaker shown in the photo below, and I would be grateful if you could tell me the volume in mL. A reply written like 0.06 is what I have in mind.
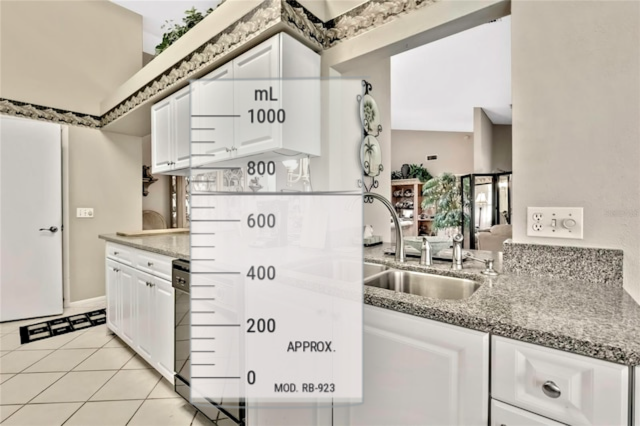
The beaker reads 700
